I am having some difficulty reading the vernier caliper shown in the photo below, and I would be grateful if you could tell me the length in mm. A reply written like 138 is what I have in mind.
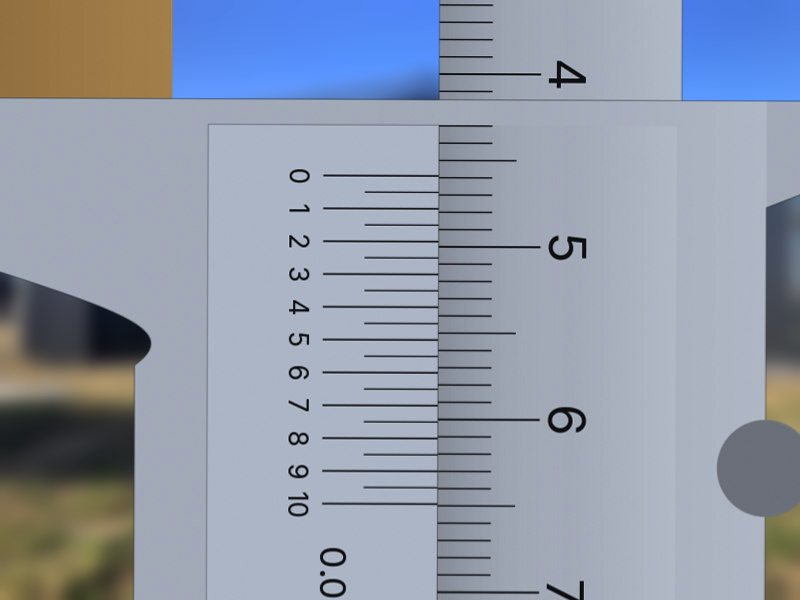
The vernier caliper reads 45.9
